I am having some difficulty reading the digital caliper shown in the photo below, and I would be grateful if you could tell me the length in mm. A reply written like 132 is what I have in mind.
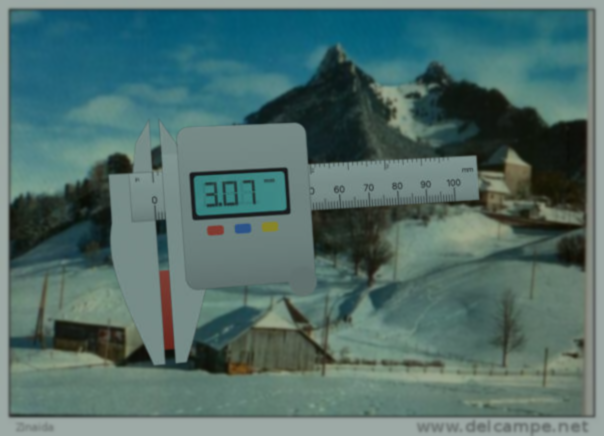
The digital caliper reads 3.07
